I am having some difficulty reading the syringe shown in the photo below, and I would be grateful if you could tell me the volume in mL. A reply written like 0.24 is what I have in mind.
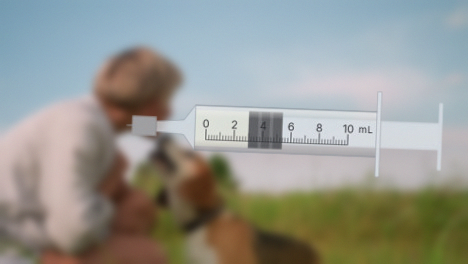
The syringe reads 3
